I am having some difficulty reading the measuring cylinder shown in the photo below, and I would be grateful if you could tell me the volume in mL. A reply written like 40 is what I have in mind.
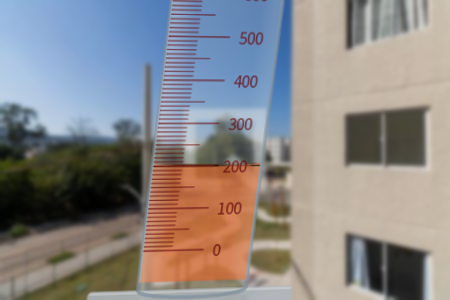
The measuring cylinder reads 200
